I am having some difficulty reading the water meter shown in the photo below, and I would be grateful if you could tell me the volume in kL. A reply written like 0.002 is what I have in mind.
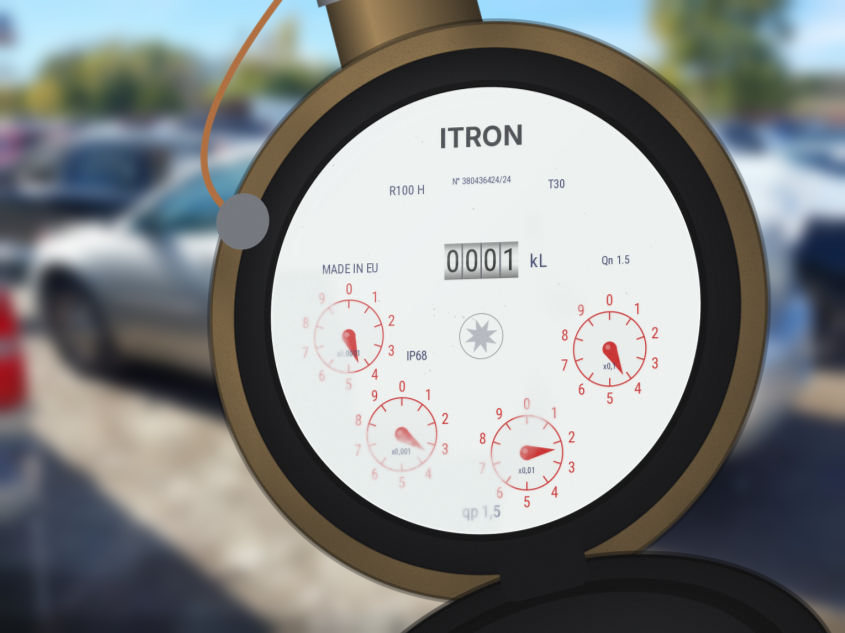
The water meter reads 1.4234
